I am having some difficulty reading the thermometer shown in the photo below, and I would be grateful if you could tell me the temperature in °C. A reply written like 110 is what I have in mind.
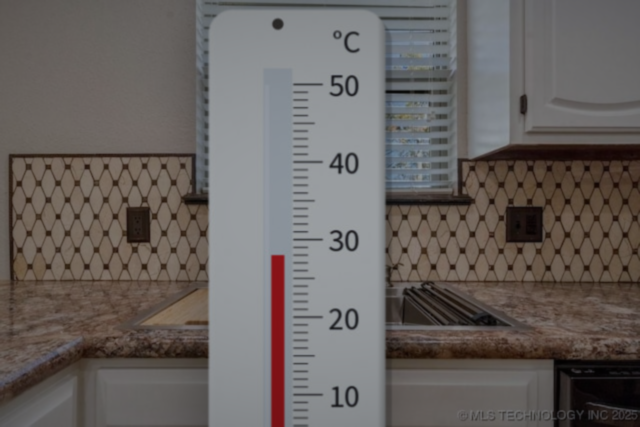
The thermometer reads 28
